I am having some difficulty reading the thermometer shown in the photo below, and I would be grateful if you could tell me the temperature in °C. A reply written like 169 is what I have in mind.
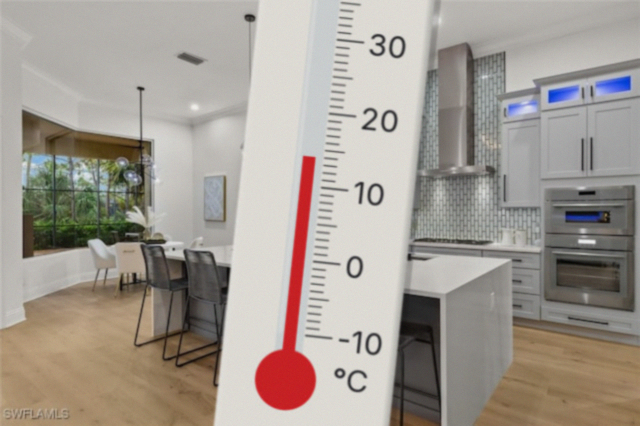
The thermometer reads 14
